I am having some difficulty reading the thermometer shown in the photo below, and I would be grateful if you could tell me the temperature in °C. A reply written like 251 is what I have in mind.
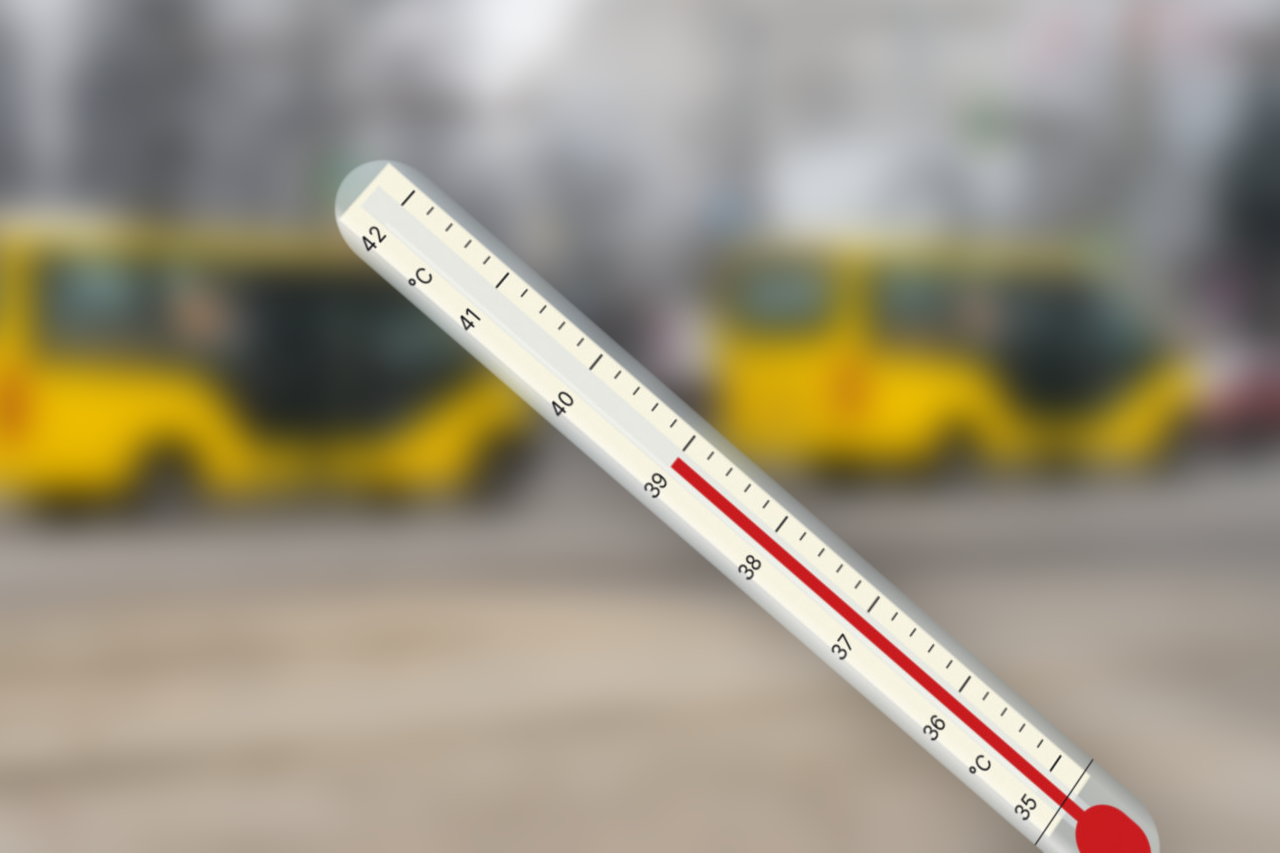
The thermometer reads 39
